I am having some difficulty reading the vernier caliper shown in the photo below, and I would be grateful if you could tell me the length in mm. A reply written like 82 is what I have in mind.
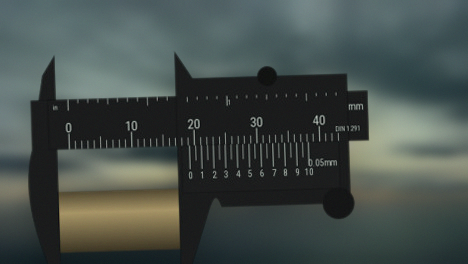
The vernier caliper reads 19.2
